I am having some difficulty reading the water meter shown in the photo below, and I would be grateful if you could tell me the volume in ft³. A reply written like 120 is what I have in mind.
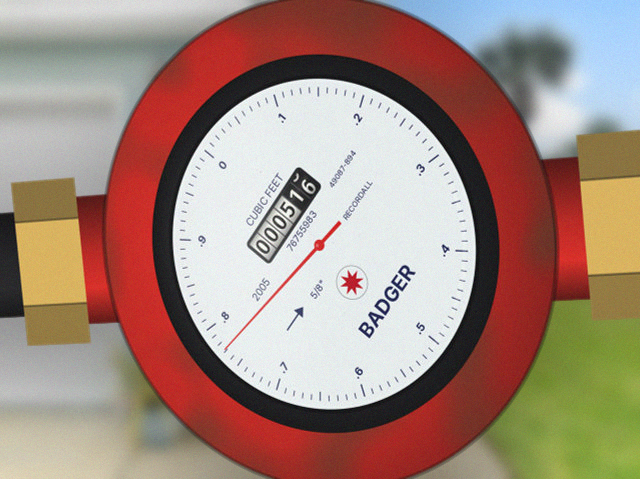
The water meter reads 515.77
